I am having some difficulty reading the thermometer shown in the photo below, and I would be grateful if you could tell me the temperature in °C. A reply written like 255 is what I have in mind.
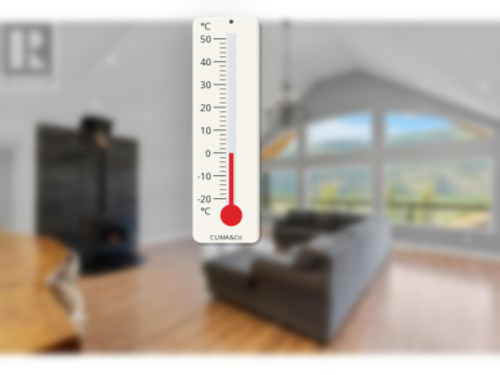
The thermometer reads 0
